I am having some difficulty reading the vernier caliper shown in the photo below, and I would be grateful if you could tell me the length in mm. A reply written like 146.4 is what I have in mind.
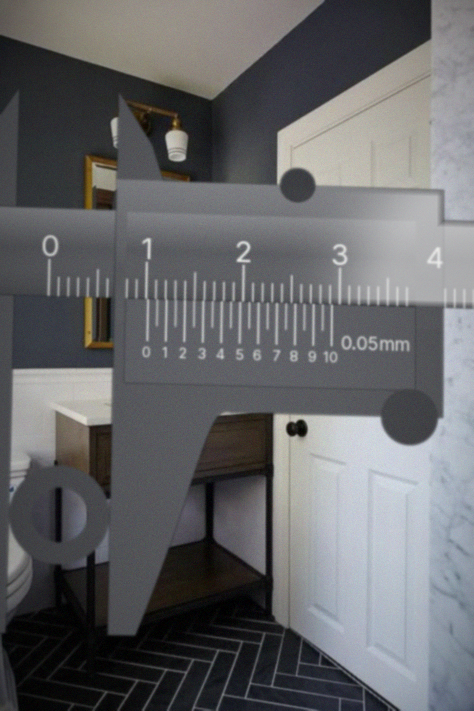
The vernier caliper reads 10.2
